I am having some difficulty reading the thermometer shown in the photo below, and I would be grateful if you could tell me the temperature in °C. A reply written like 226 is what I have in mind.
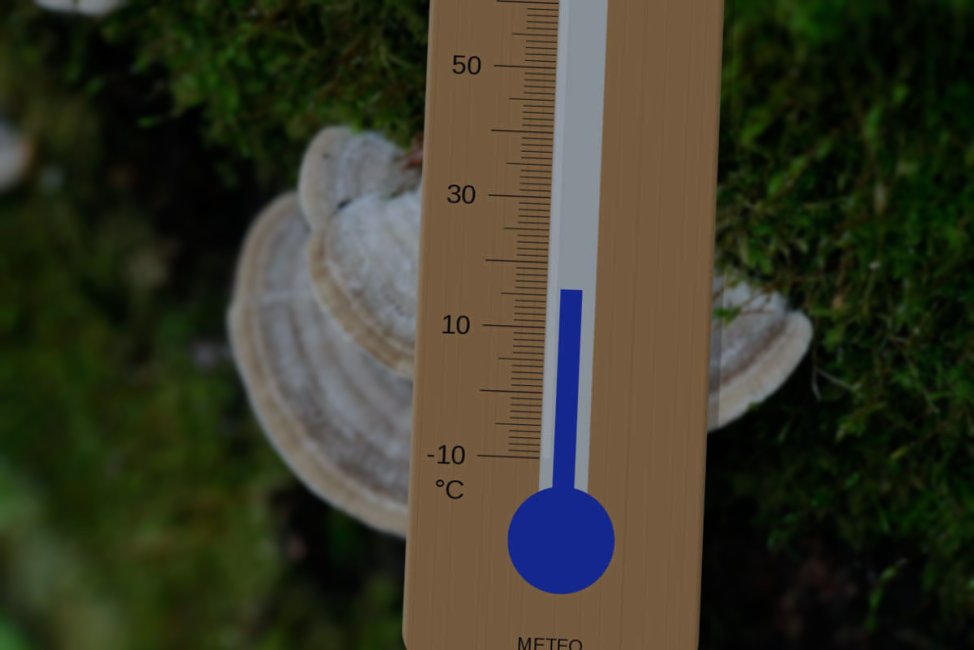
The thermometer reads 16
